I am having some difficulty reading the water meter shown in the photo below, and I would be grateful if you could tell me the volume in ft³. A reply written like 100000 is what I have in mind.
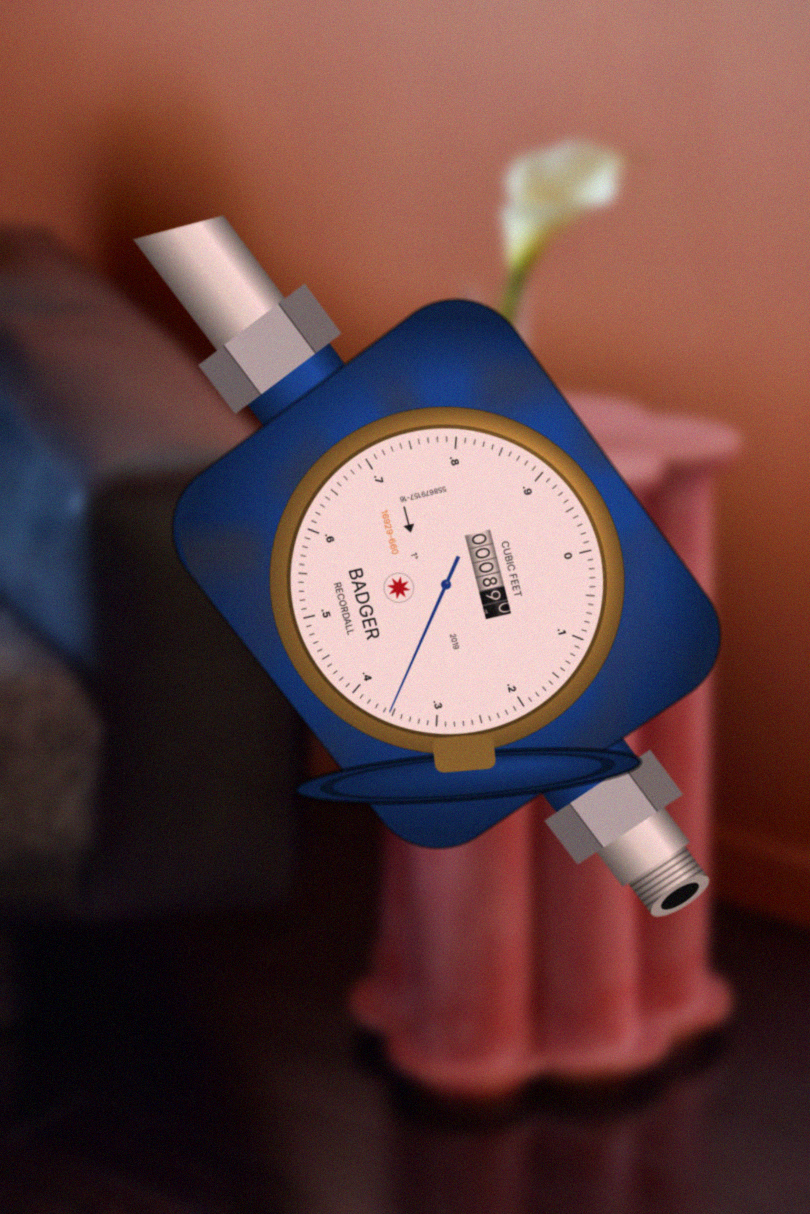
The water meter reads 890.35
